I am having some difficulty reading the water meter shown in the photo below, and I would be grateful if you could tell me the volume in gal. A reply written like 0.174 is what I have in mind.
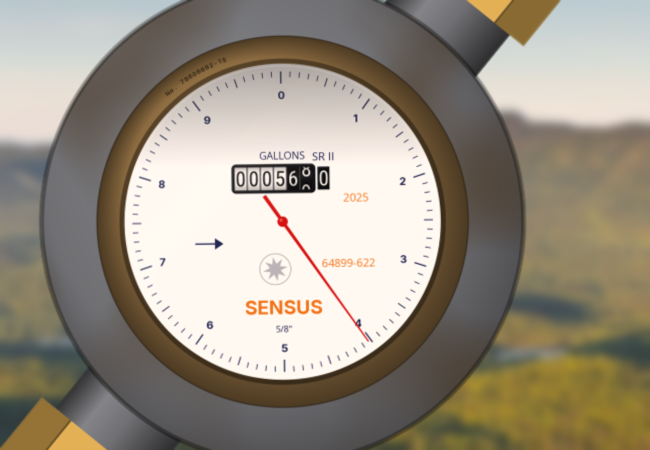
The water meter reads 5684.0
